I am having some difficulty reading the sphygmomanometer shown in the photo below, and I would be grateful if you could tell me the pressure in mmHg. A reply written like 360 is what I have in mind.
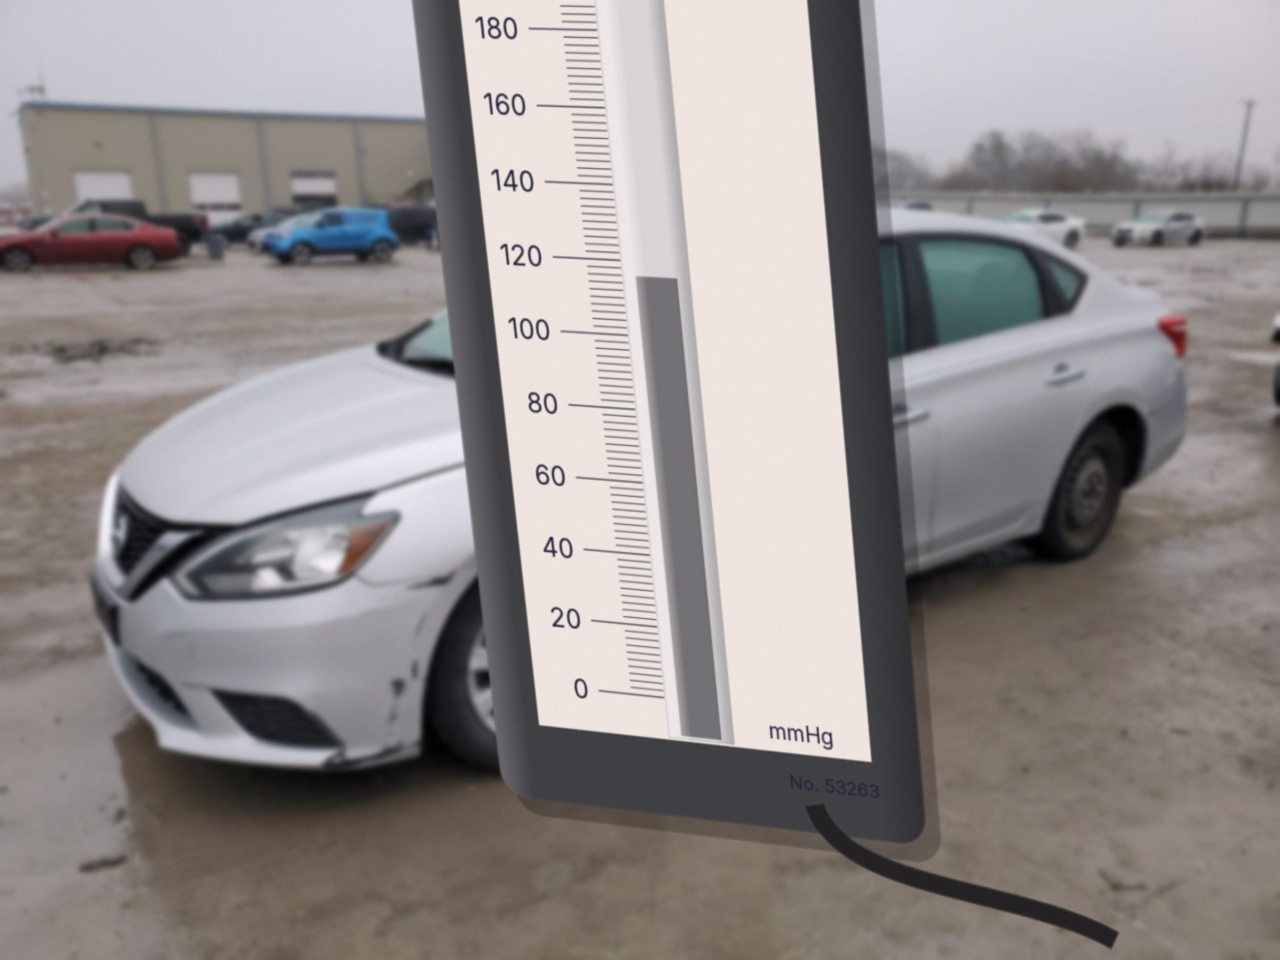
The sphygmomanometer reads 116
